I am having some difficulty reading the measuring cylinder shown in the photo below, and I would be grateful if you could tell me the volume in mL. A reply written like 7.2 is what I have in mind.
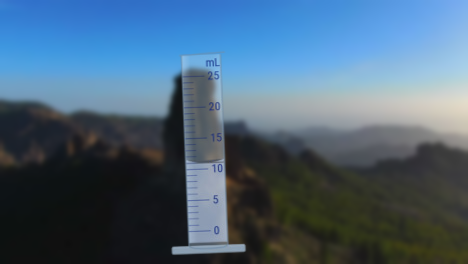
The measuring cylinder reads 11
